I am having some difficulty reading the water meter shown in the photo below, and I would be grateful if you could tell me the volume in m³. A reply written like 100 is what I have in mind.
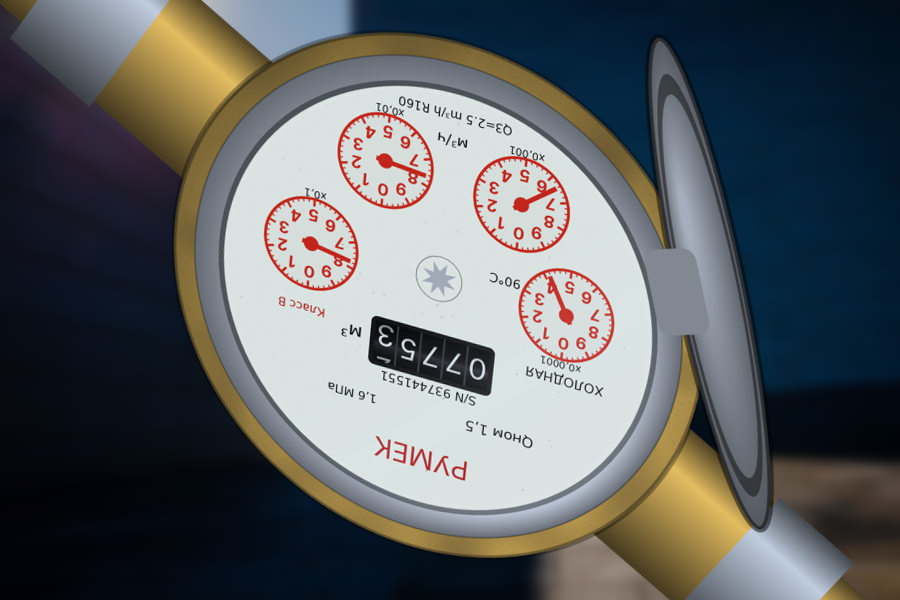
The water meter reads 7752.7764
